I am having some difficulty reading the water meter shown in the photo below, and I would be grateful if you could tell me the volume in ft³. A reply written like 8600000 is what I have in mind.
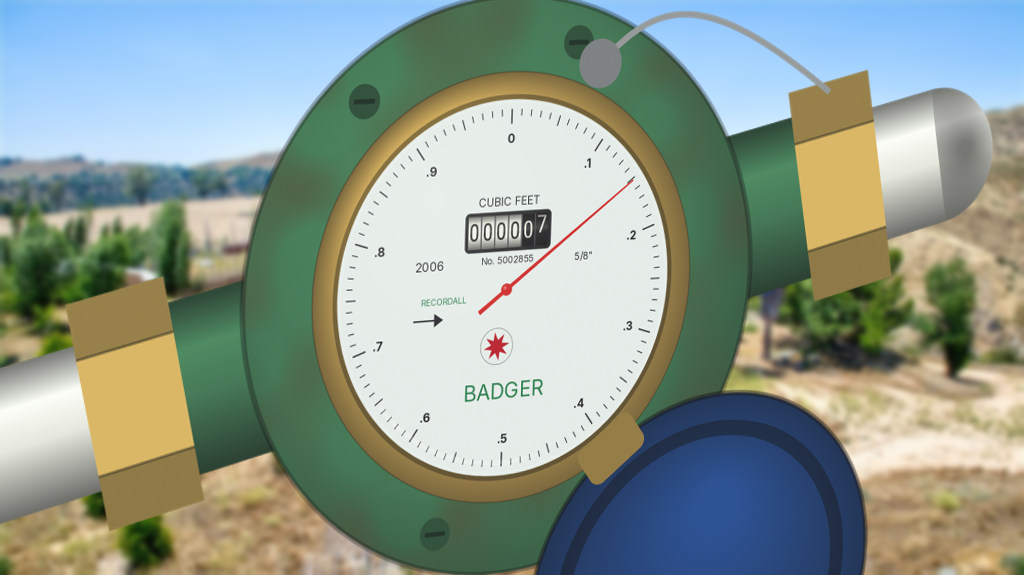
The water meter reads 7.15
